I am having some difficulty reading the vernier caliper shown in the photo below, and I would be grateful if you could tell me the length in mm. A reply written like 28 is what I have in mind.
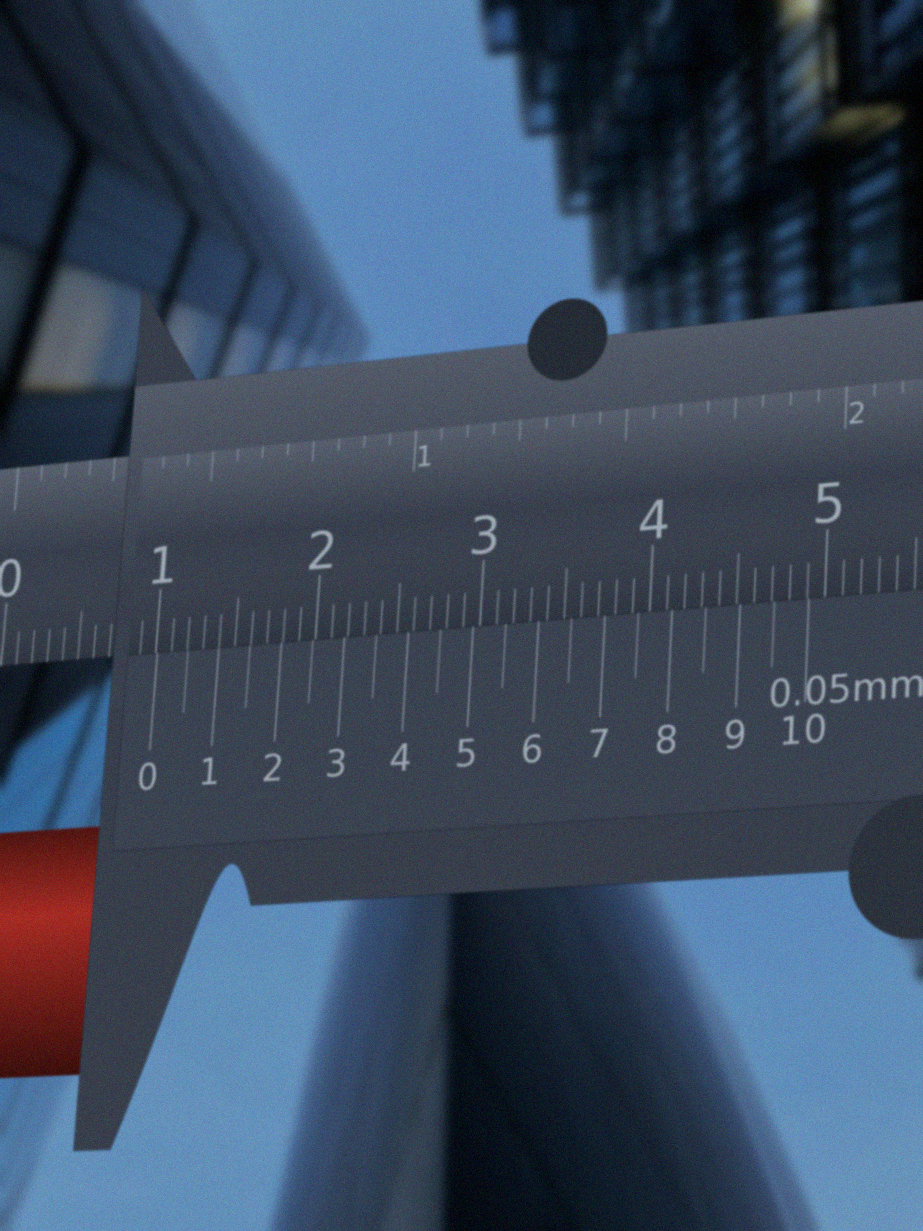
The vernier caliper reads 10.1
